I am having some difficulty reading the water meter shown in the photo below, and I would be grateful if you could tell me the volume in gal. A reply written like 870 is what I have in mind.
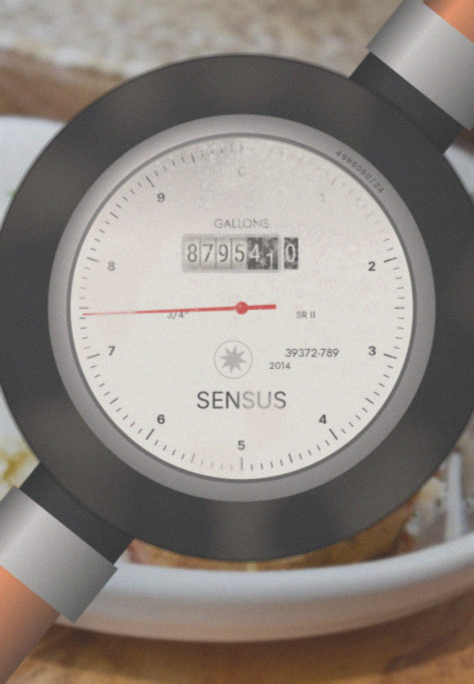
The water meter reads 8795407.4
